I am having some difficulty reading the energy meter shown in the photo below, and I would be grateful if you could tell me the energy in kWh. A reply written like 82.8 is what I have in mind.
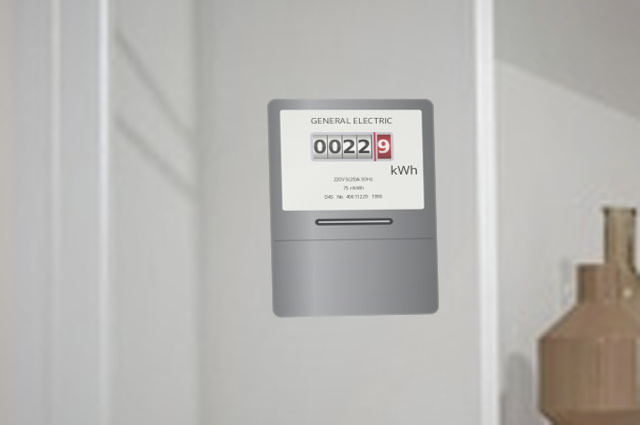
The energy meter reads 22.9
